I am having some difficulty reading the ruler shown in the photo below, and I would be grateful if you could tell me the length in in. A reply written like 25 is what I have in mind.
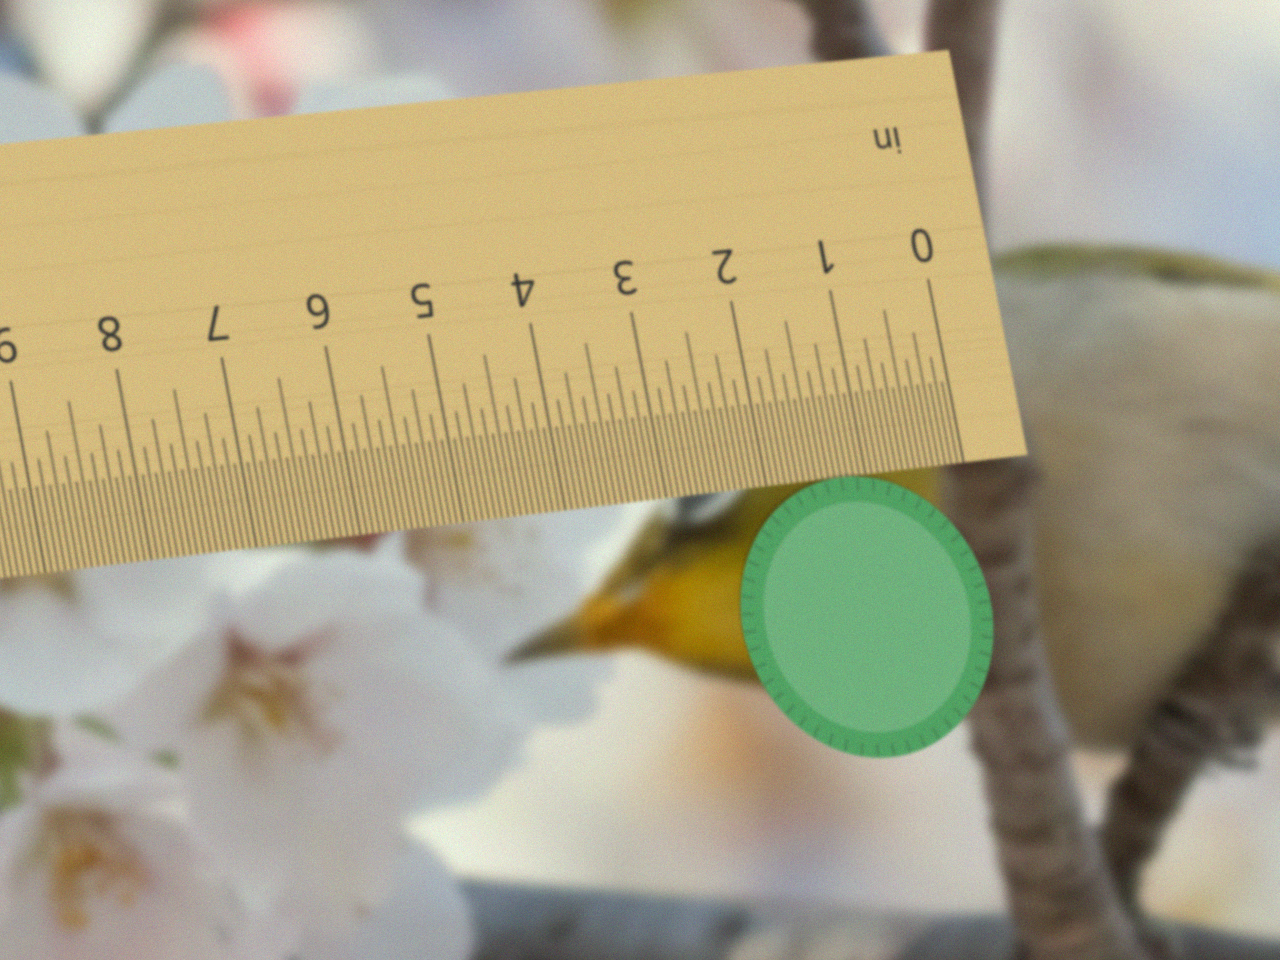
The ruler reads 2.5
